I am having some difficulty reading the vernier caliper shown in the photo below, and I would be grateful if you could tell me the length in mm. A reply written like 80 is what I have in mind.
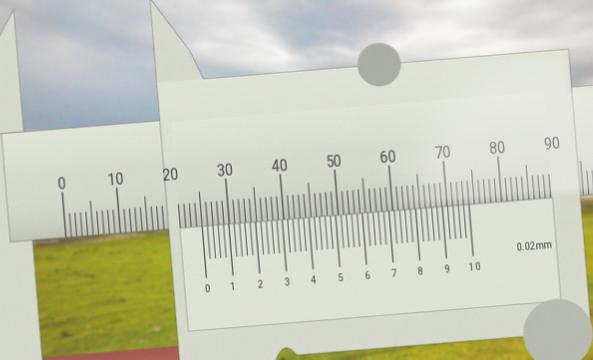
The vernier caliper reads 25.0
